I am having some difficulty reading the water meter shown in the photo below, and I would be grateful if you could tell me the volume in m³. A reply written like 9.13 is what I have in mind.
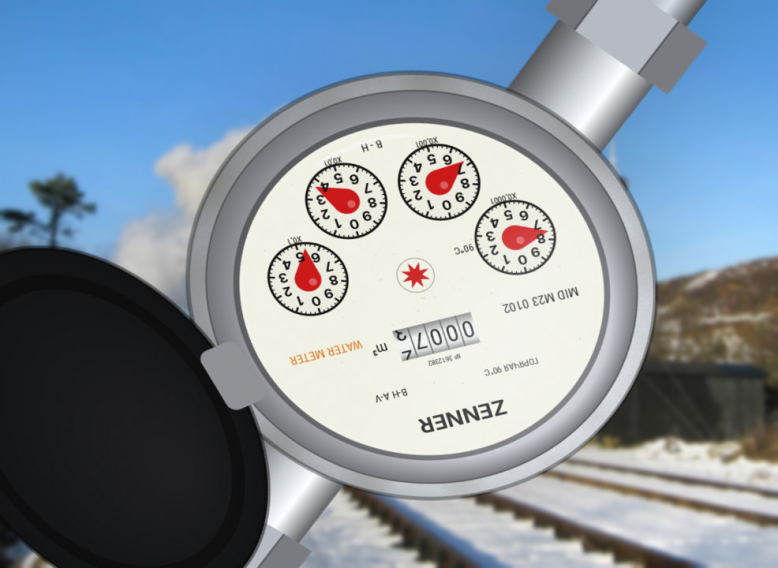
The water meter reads 72.5367
